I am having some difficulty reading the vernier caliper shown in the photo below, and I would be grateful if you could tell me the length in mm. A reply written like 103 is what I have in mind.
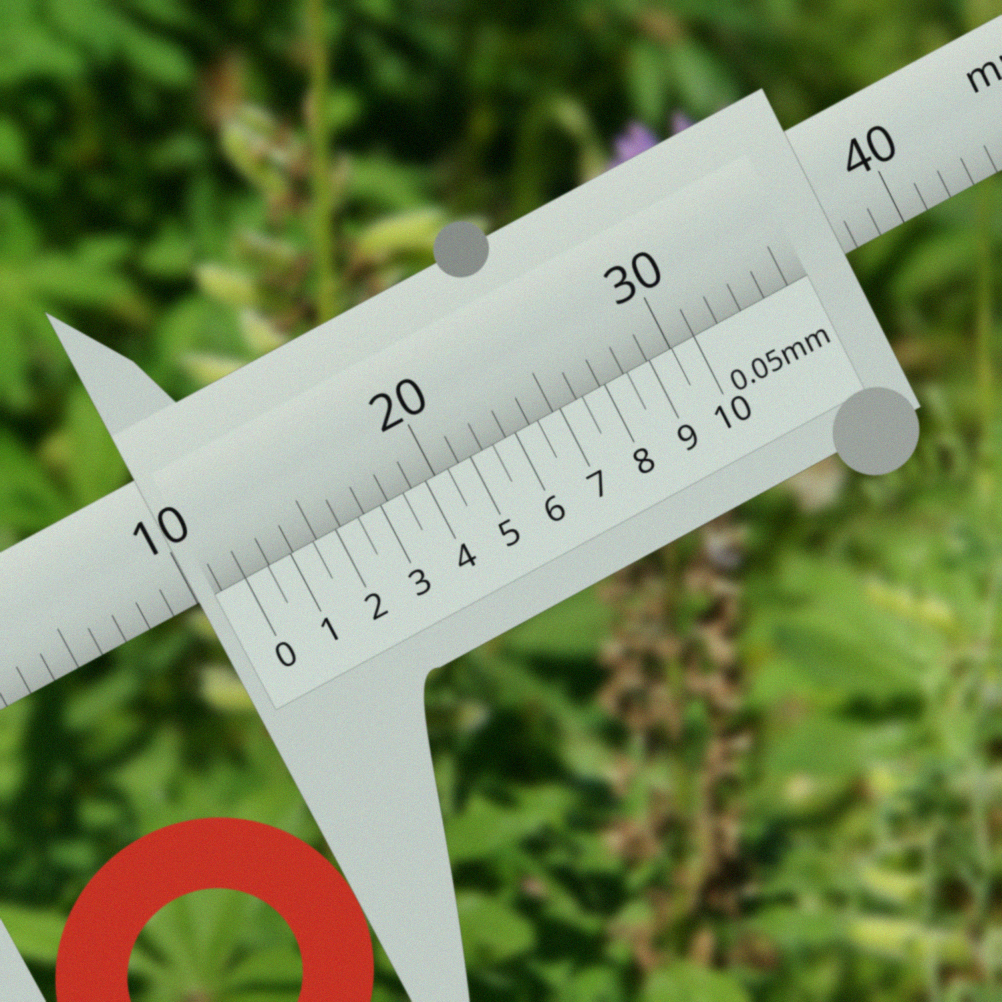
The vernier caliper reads 12.00
